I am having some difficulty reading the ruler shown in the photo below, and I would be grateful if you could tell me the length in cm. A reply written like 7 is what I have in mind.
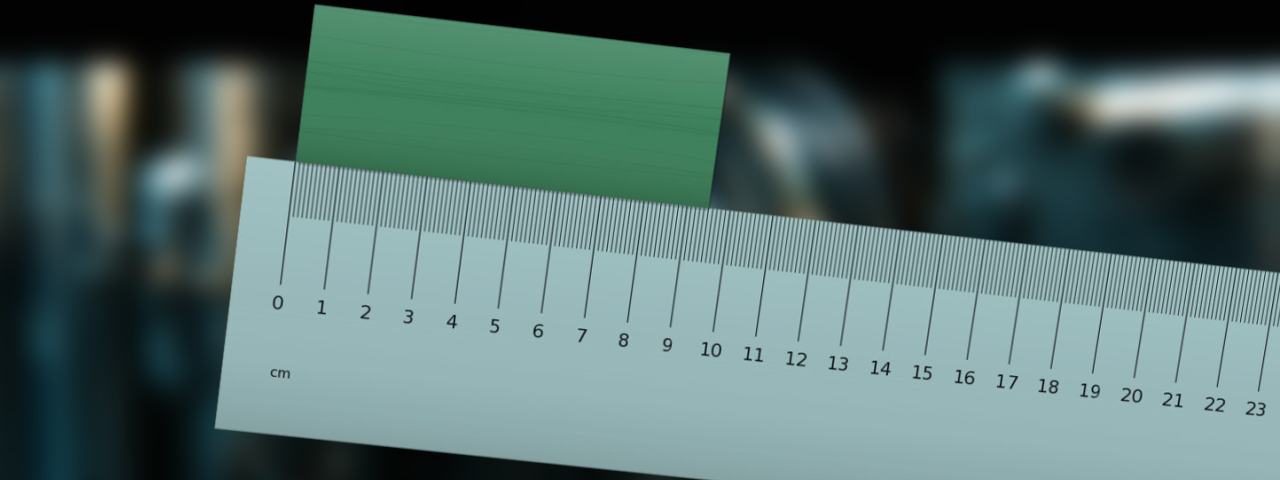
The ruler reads 9.5
